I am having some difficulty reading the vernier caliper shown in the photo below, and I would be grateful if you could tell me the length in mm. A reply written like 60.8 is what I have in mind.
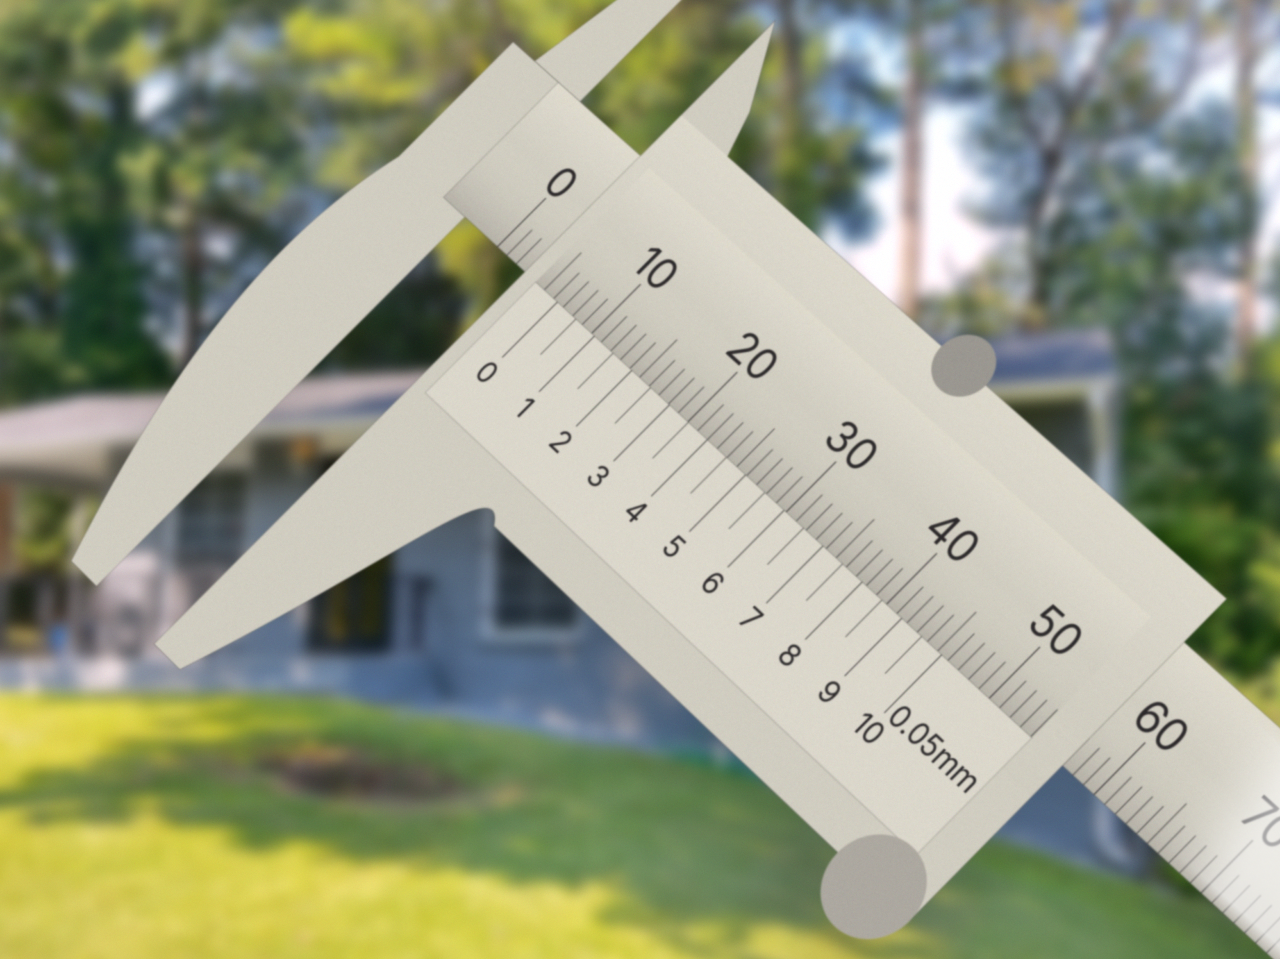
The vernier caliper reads 6.4
